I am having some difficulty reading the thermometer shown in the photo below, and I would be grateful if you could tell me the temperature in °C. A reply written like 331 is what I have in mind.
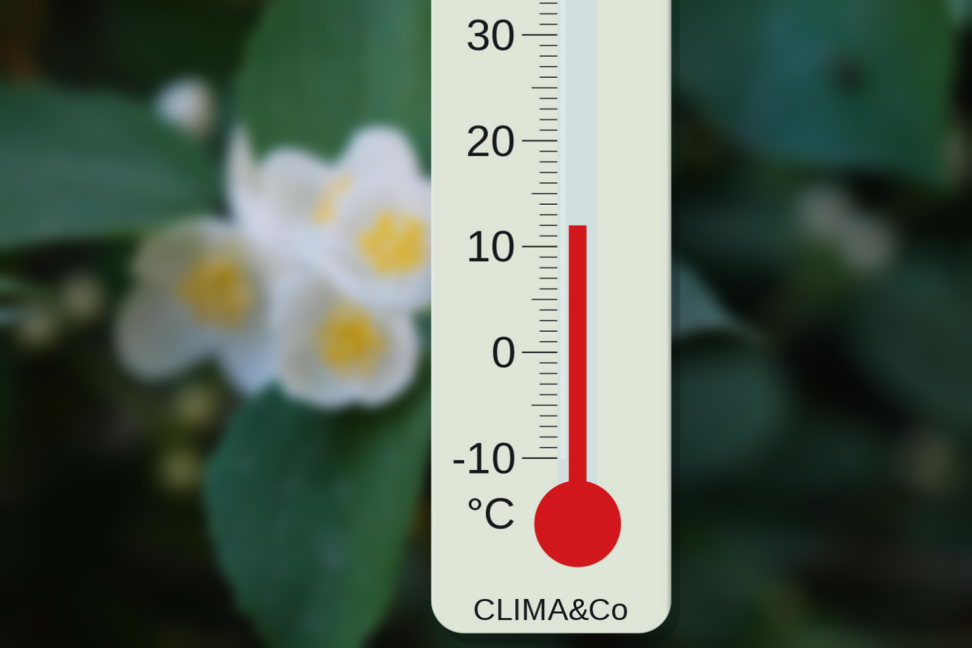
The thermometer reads 12
